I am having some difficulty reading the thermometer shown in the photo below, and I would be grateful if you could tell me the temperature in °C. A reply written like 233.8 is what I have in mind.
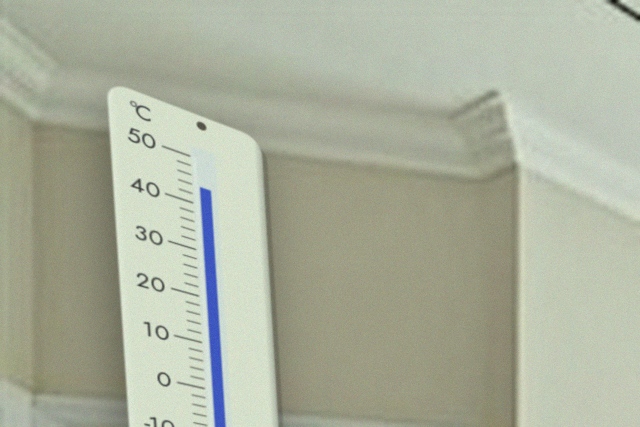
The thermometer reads 44
